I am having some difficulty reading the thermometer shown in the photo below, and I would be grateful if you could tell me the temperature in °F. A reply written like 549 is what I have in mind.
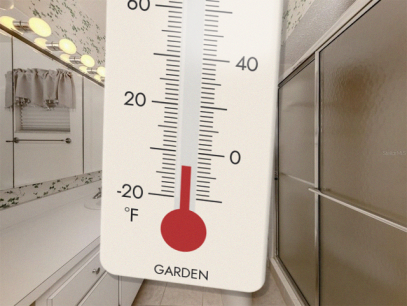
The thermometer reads -6
